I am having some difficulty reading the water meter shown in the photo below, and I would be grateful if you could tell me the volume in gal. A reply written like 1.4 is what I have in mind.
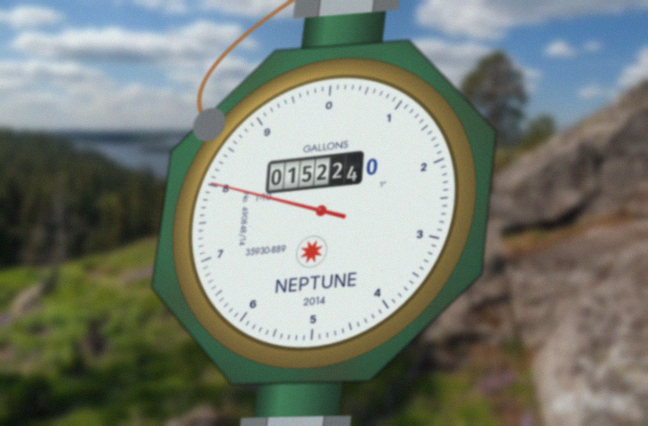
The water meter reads 152238.0
